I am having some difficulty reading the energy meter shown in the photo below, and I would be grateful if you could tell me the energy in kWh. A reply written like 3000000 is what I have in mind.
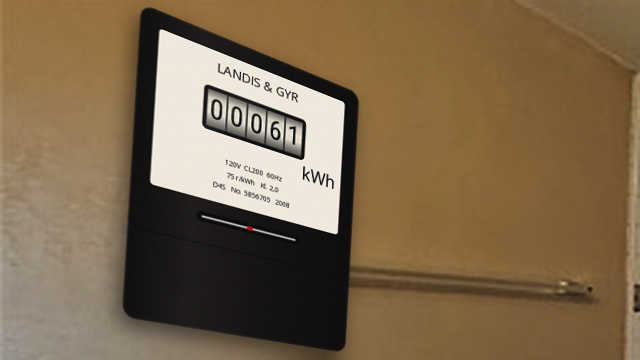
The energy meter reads 61
